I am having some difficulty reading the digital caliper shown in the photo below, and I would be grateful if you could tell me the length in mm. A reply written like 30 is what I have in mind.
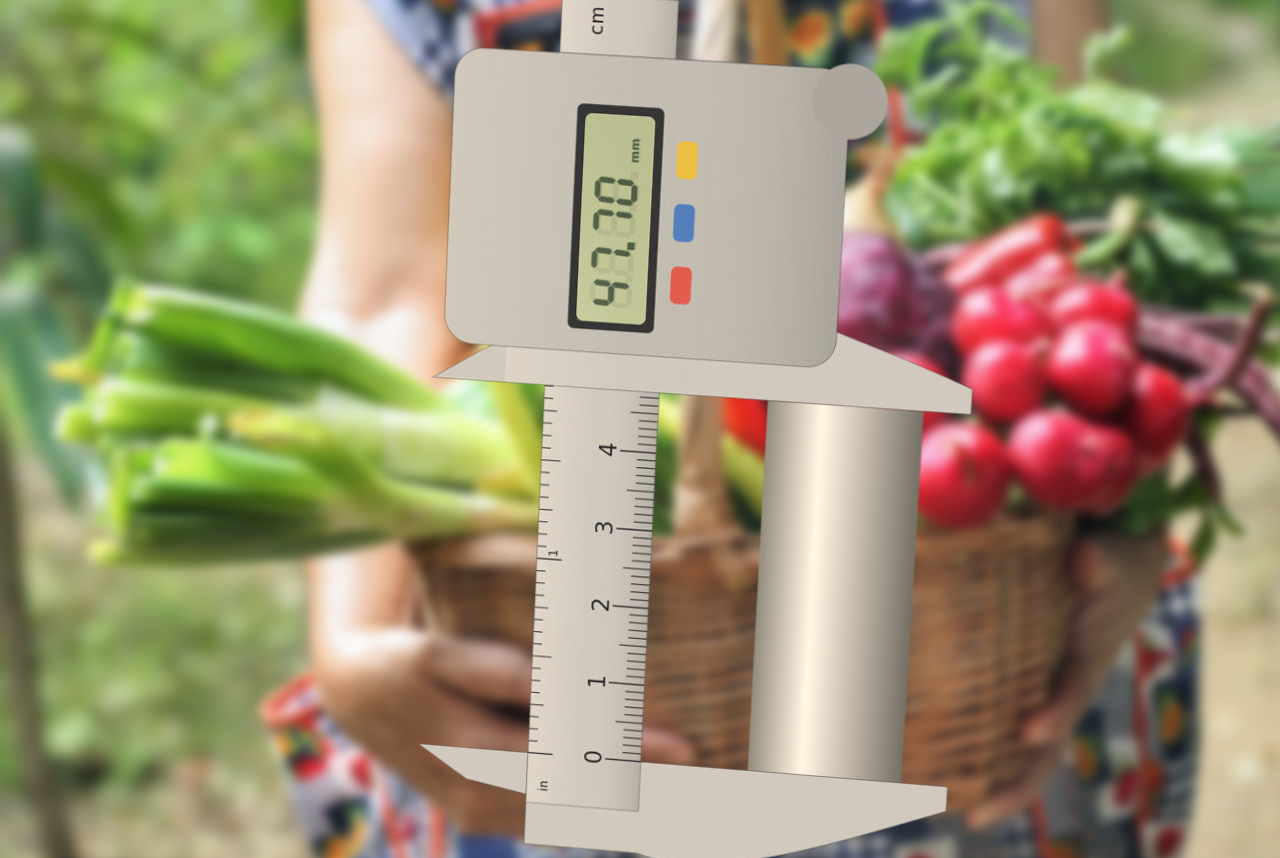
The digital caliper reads 47.70
